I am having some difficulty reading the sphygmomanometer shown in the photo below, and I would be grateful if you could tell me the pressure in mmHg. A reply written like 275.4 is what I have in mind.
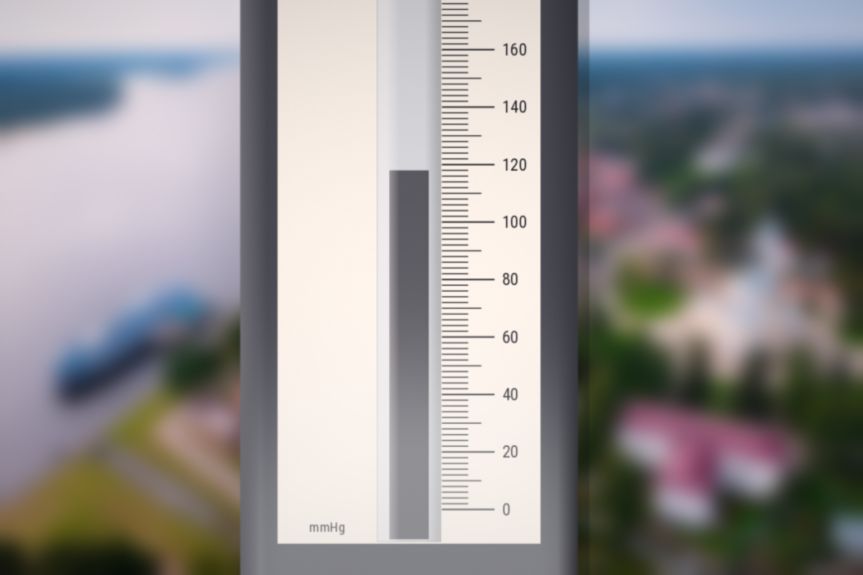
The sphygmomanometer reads 118
